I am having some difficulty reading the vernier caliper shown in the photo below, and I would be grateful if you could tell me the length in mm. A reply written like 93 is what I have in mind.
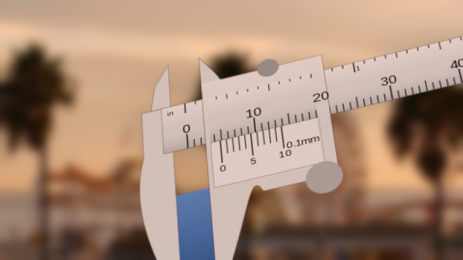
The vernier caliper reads 4.8
